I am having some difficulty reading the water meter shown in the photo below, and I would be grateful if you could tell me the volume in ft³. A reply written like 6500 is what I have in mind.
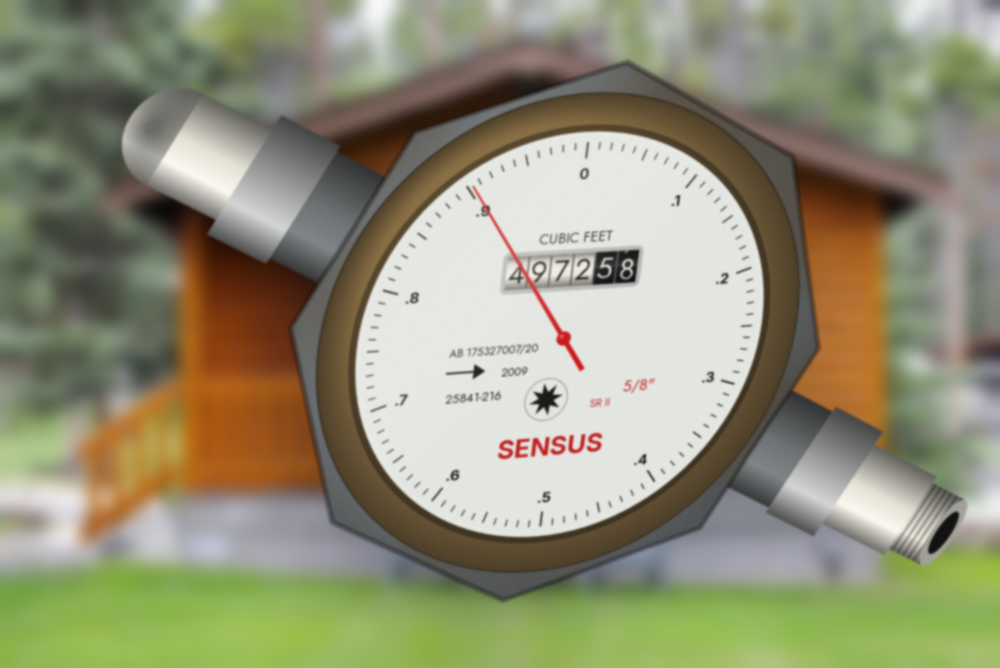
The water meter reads 497257.90
